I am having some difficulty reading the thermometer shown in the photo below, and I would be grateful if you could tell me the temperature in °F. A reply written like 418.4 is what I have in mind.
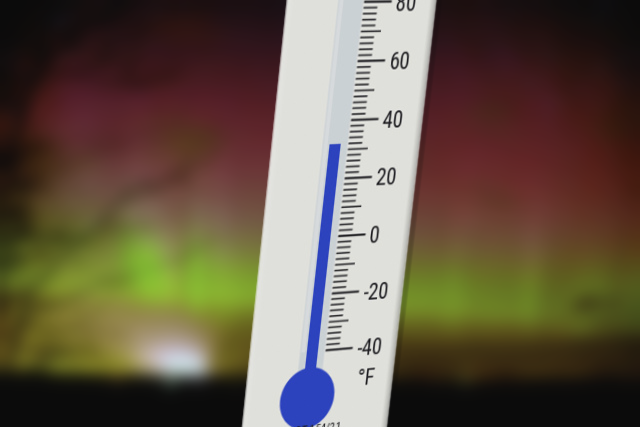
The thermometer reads 32
